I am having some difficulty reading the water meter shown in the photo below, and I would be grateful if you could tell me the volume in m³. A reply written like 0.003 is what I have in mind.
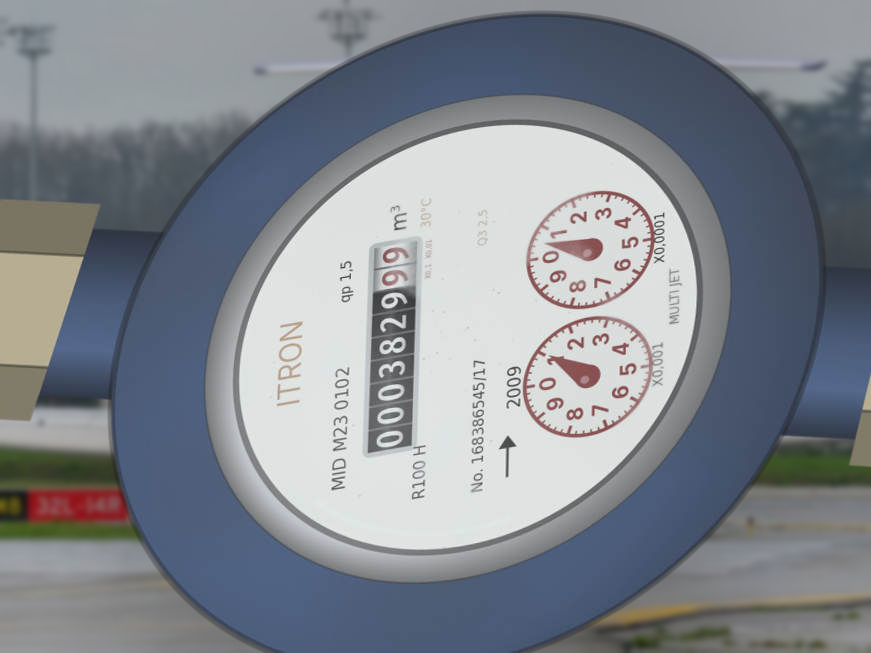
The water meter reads 3829.9910
